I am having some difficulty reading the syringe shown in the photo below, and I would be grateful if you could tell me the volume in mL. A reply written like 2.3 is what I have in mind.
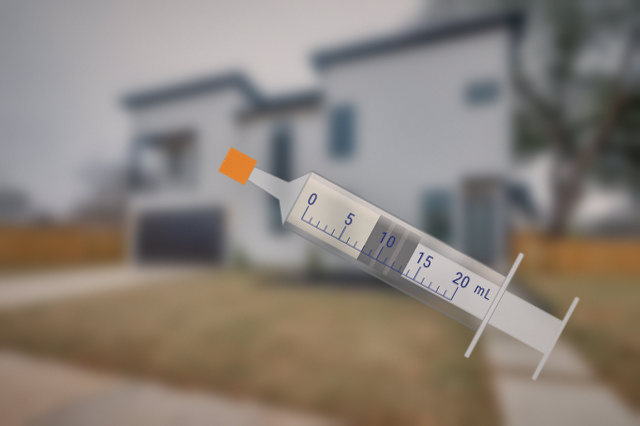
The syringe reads 8
